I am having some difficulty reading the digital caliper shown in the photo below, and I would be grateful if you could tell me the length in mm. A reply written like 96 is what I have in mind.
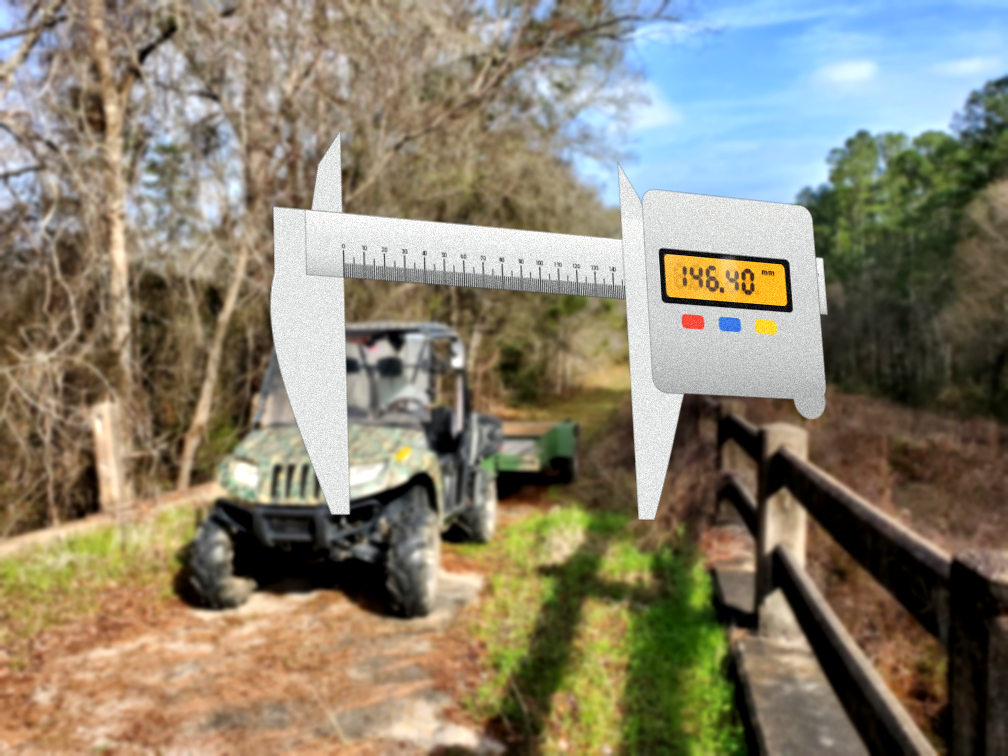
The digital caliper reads 146.40
